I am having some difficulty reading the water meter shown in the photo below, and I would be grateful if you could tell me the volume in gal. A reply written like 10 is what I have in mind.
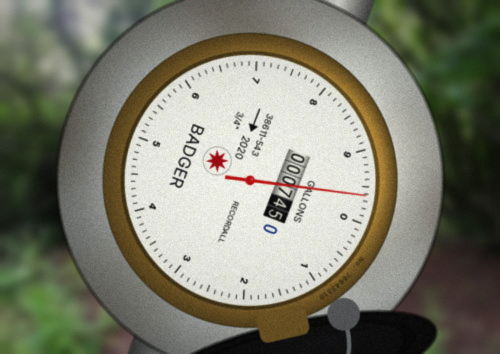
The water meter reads 7449.6
